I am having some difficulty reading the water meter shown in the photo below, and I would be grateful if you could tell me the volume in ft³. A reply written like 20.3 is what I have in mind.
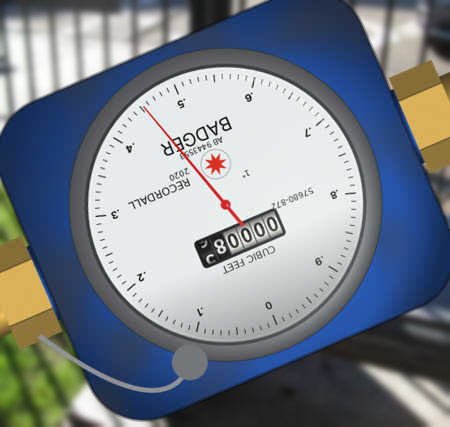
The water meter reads 85.45
